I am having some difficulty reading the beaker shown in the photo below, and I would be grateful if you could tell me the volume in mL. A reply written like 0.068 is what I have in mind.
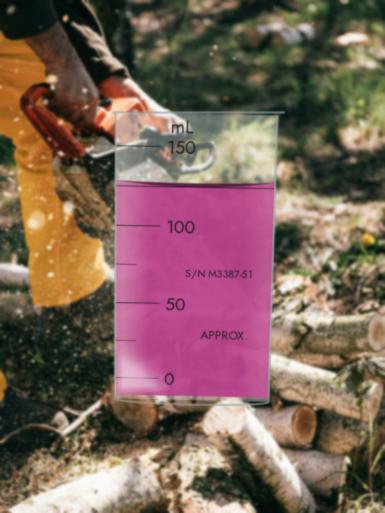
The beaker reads 125
